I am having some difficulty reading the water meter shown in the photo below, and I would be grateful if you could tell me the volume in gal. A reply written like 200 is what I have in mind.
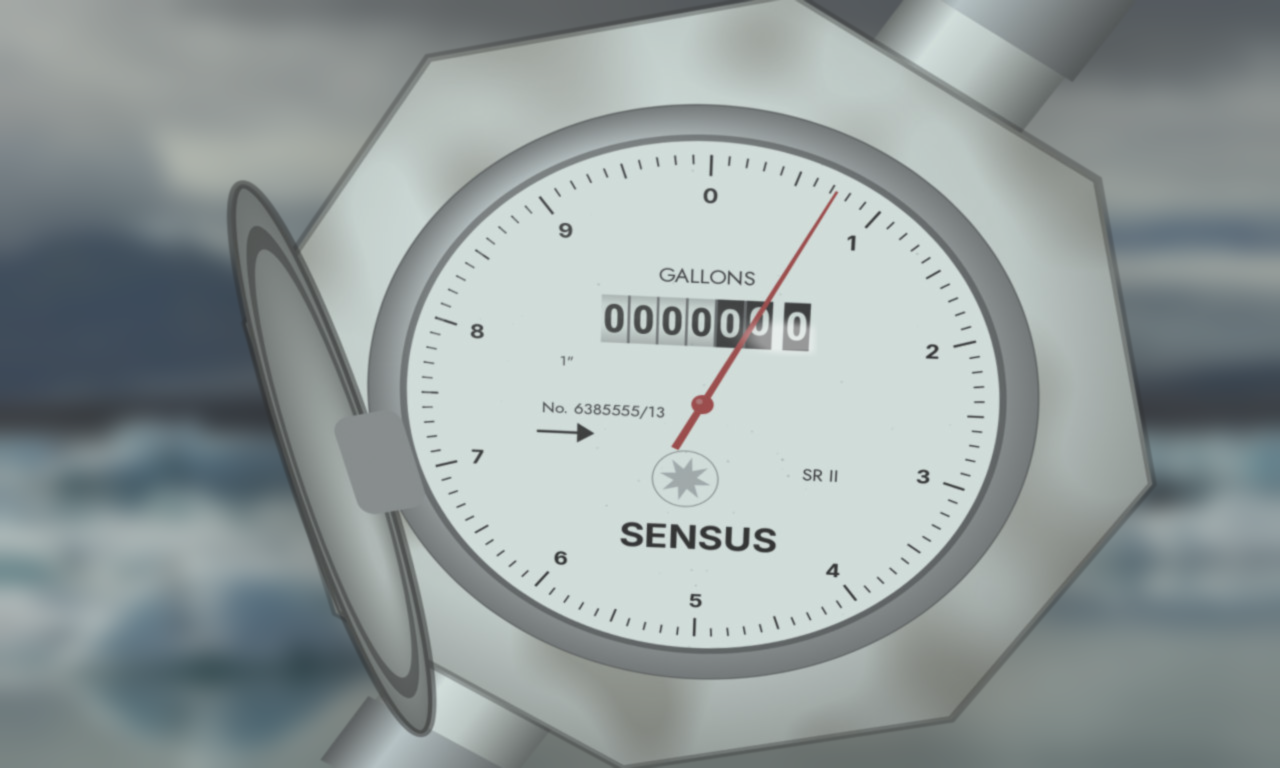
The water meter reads 0.7
